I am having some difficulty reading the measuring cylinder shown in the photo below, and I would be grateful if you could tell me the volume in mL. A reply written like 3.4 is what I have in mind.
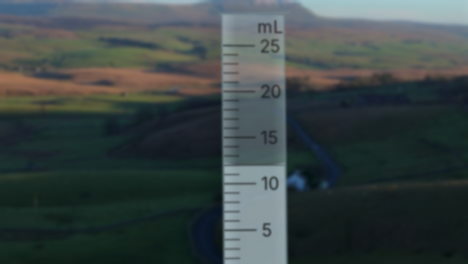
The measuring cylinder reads 12
